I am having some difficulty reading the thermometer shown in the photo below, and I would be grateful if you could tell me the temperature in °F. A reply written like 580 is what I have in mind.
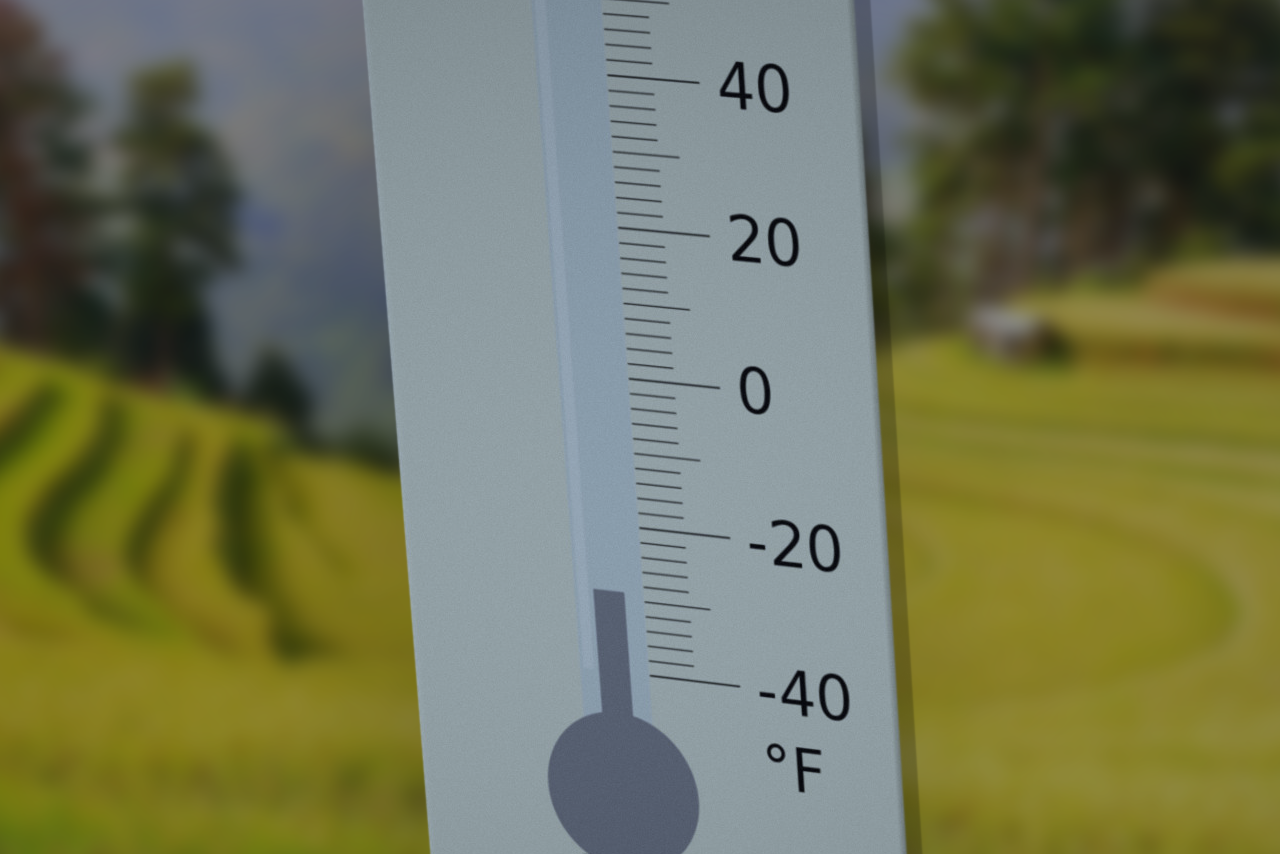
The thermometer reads -29
